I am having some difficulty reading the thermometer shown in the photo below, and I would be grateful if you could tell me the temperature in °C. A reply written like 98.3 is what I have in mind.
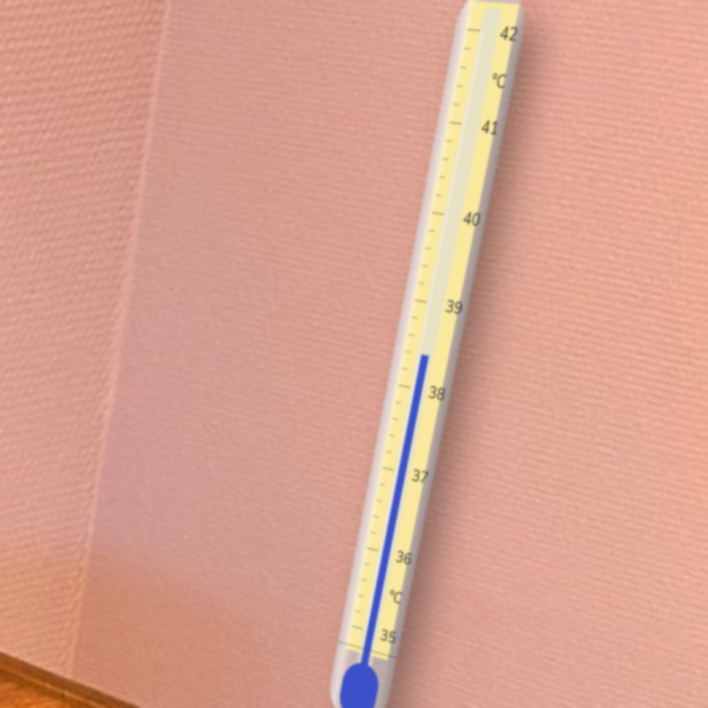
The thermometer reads 38.4
